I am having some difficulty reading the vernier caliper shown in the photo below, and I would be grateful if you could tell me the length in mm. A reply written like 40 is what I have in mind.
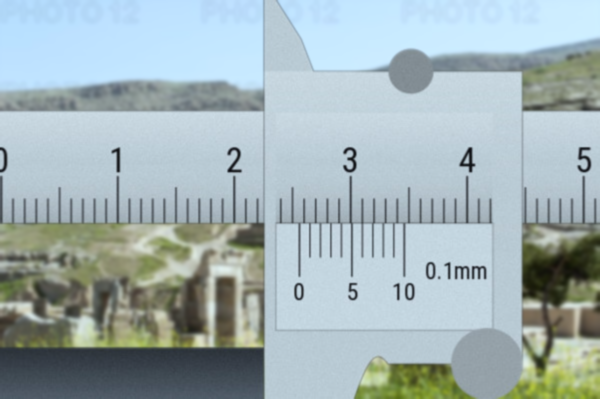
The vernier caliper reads 25.6
